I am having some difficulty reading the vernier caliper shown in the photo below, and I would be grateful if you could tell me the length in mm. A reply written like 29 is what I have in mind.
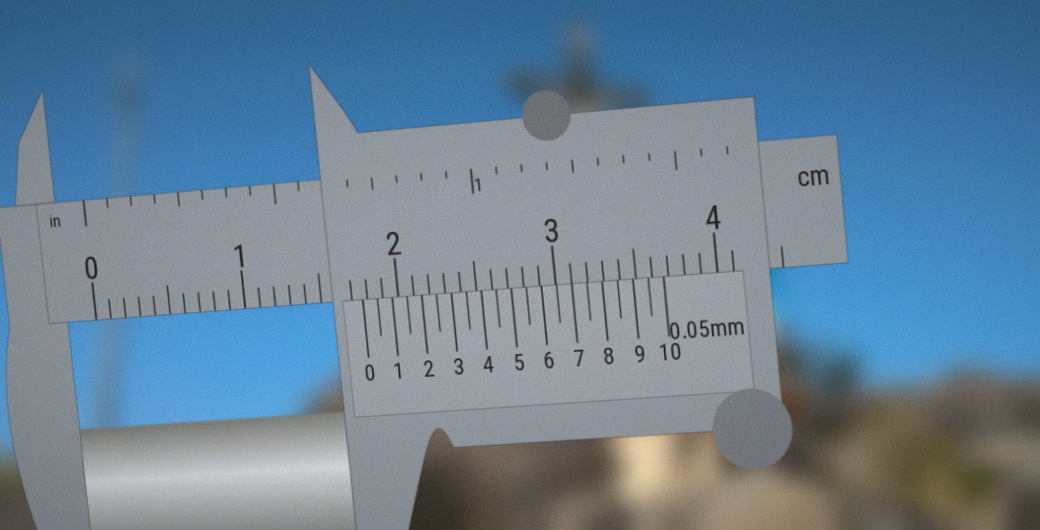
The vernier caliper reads 17.7
